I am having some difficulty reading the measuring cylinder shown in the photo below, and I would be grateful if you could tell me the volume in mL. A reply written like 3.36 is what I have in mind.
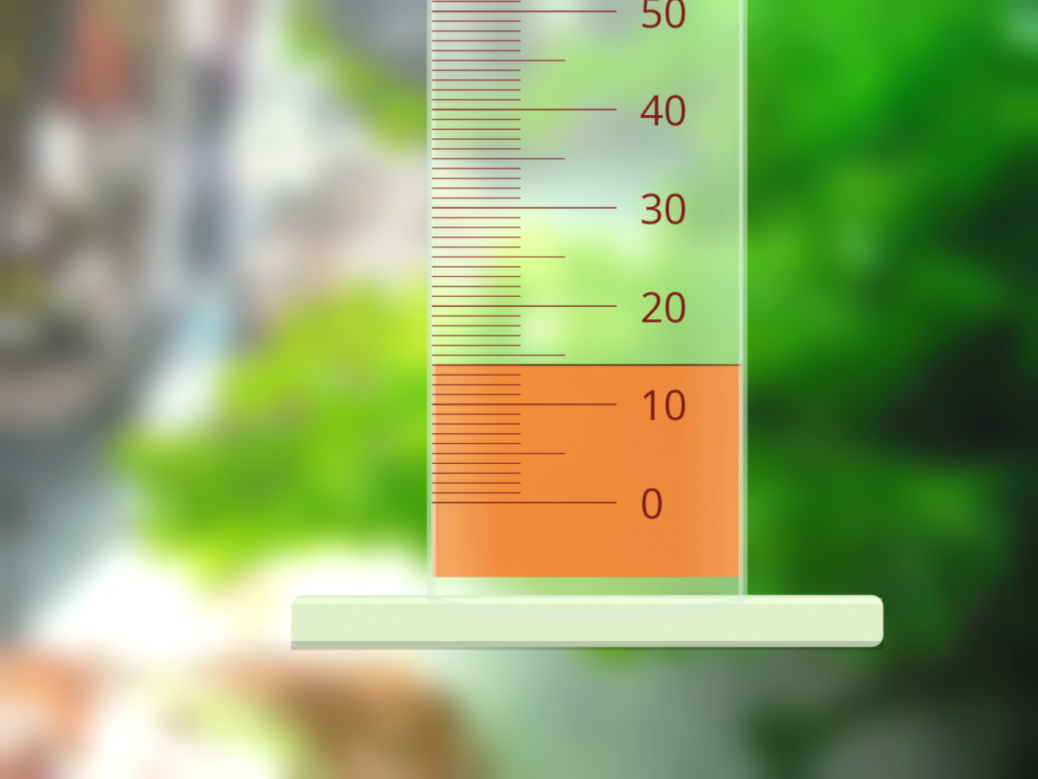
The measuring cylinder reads 14
